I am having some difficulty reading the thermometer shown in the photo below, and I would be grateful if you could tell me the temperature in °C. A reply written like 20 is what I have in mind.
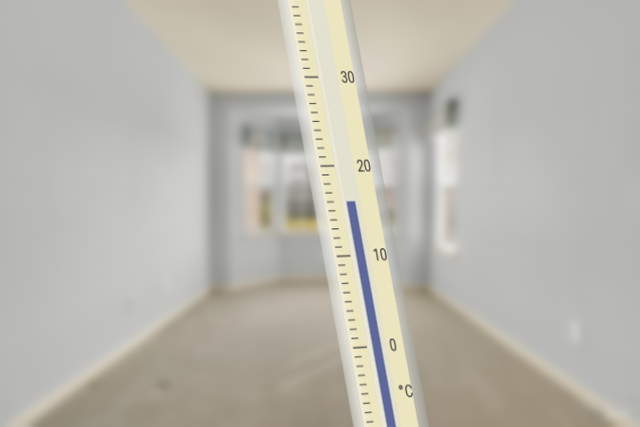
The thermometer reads 16
